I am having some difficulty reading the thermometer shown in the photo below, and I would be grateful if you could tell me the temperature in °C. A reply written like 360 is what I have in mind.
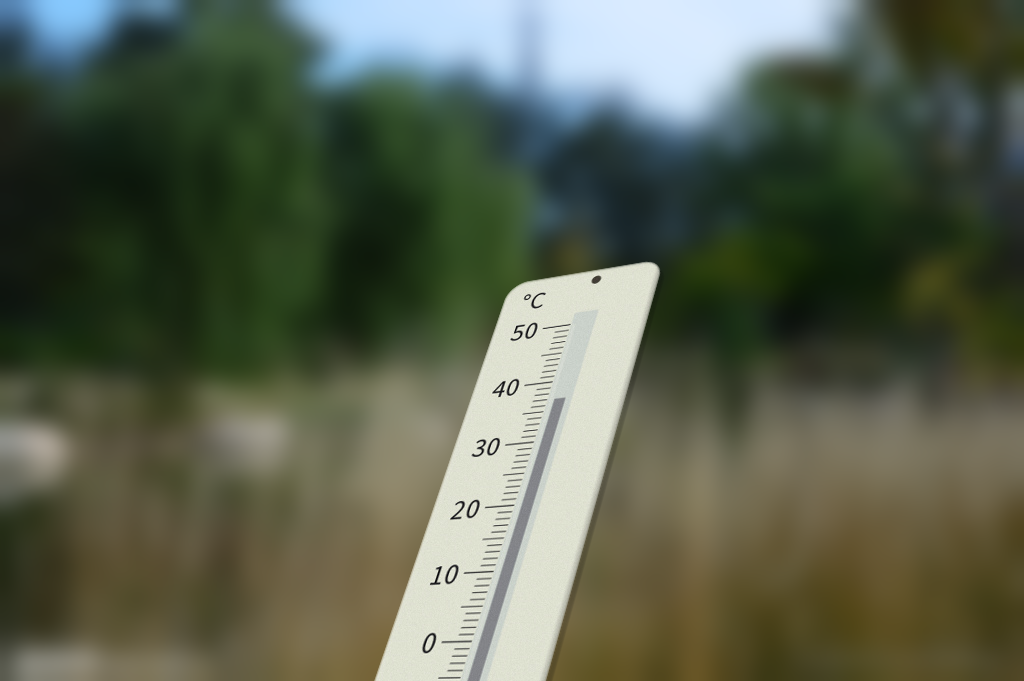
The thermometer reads 37
